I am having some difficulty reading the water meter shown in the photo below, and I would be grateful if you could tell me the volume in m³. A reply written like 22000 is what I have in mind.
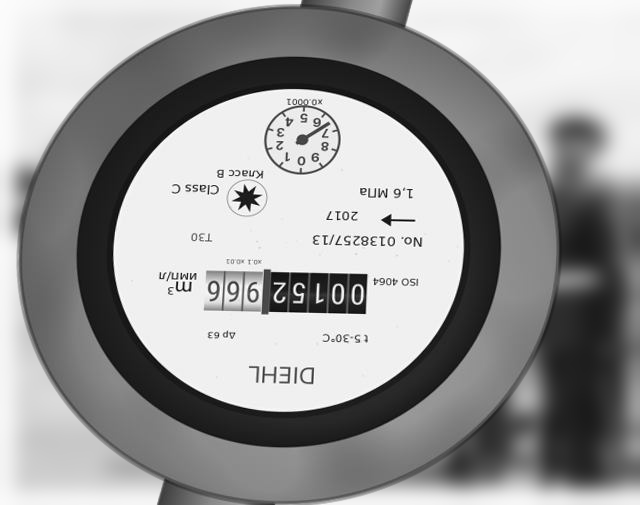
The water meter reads 152.9666
